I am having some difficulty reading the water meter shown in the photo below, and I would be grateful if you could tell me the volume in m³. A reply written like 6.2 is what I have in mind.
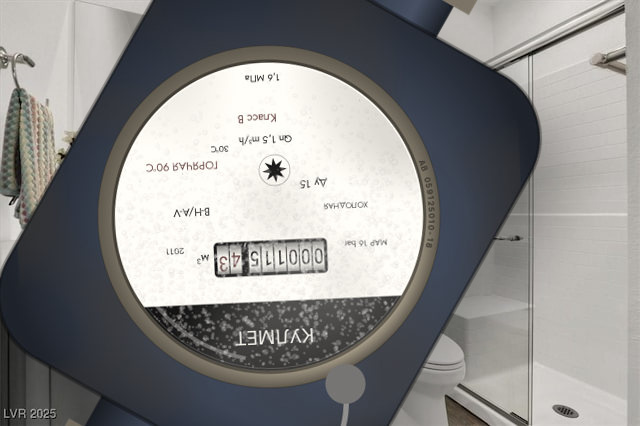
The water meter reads 115.43
